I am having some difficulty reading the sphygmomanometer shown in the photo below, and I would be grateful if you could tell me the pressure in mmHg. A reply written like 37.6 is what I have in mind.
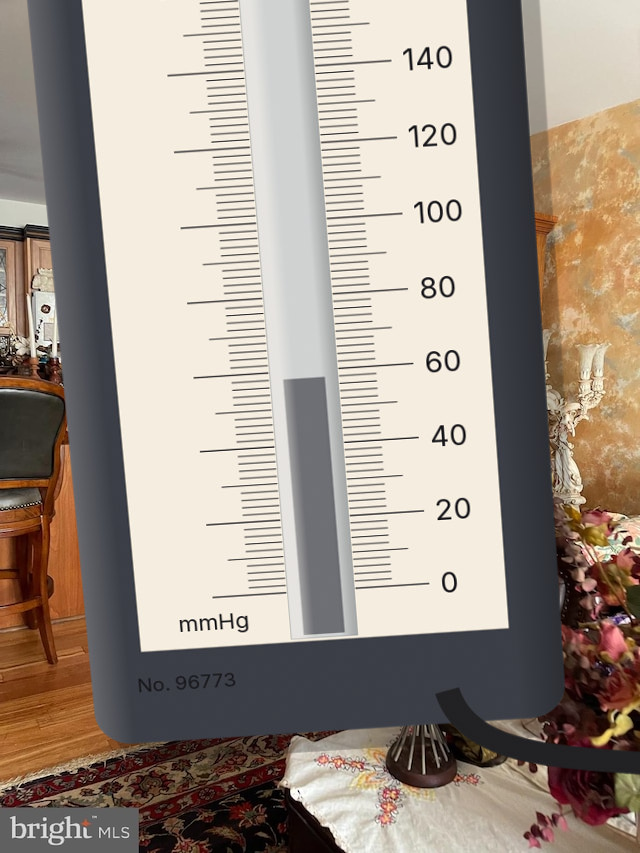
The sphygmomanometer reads 58
